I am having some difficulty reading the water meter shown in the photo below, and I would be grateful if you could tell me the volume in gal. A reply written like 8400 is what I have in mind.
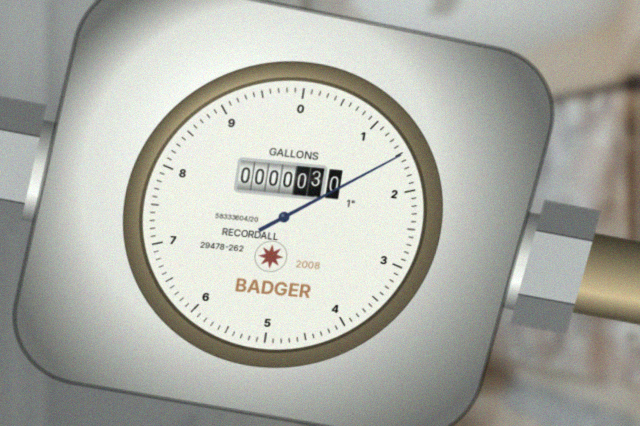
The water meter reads 31.5
